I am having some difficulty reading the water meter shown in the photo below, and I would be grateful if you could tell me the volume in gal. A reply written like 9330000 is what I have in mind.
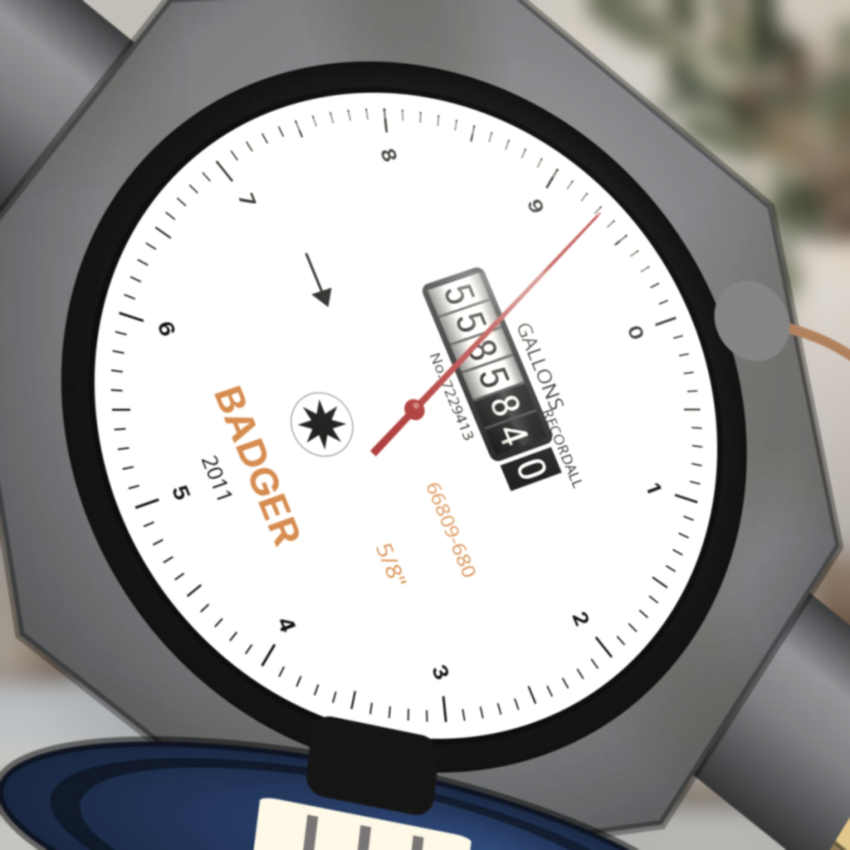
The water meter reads 5585839.3
